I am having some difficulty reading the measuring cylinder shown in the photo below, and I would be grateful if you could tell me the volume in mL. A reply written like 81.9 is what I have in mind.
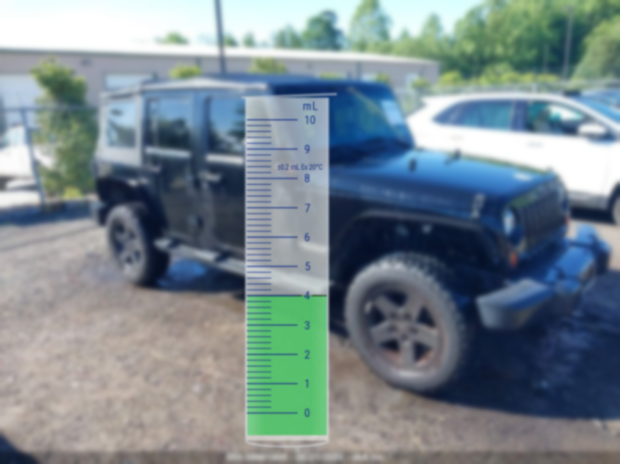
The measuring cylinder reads 4
